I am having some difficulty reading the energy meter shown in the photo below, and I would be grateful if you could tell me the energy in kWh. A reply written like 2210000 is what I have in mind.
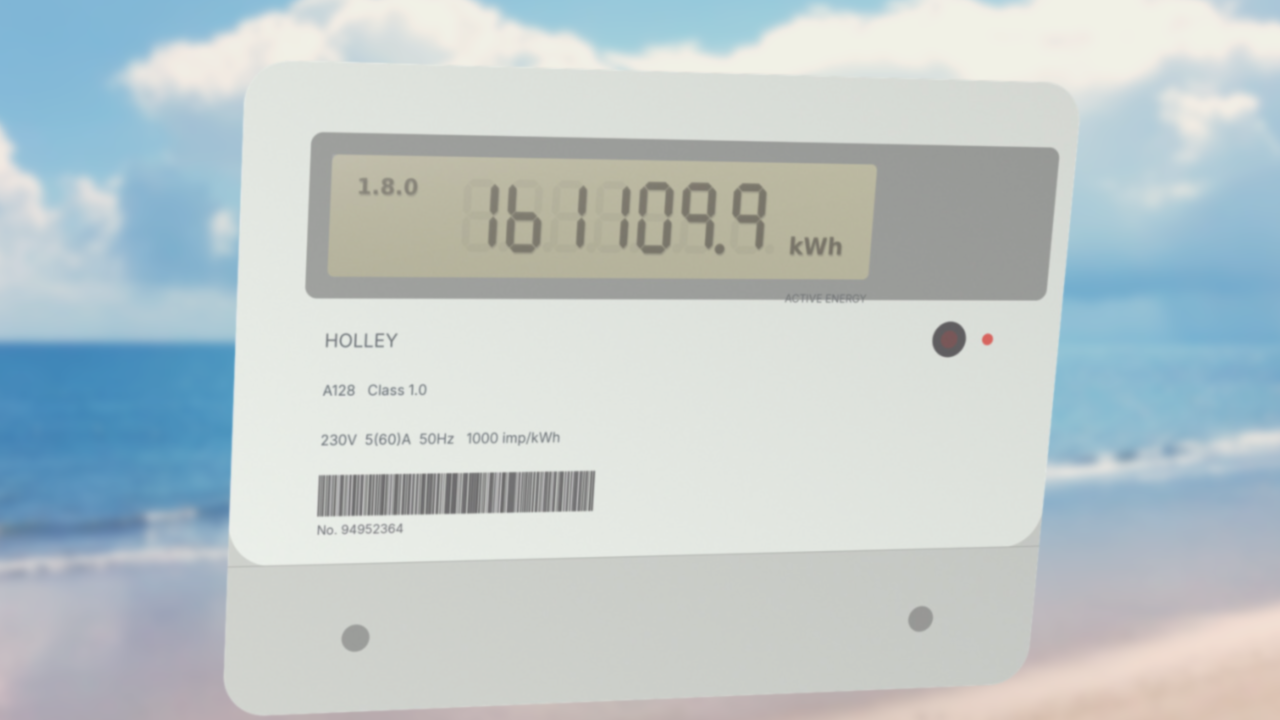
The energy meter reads 161109.9
